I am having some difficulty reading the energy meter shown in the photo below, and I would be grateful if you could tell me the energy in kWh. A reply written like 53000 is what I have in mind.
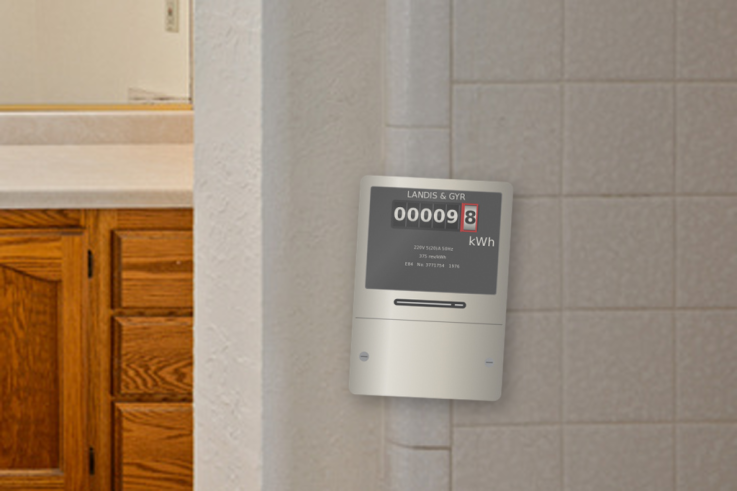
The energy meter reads 9.8
